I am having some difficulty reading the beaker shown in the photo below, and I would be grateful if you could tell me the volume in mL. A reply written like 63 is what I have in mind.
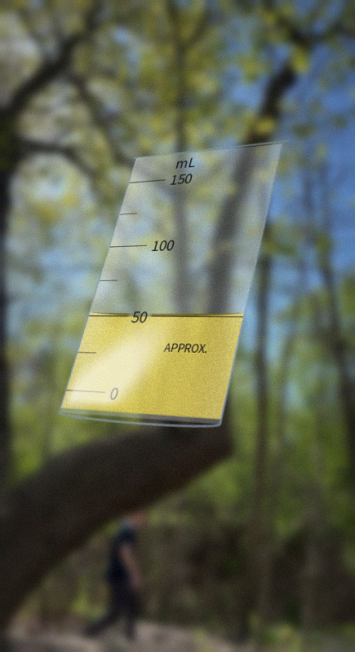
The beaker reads 50
